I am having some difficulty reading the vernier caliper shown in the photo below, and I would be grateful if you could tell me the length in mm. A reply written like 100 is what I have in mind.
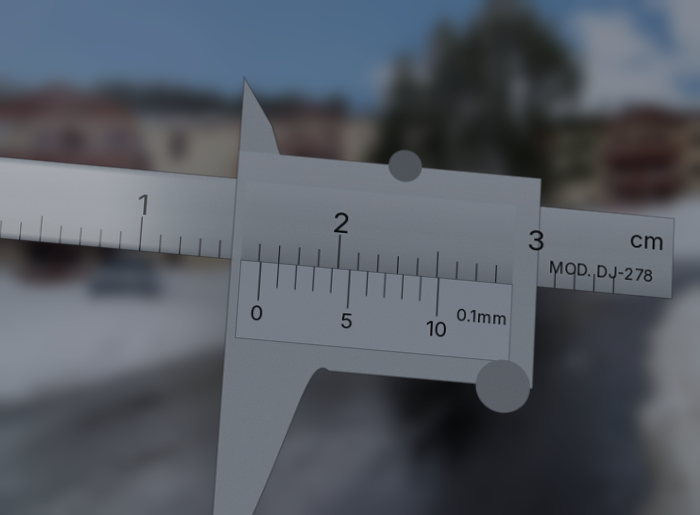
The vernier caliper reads 16.1
